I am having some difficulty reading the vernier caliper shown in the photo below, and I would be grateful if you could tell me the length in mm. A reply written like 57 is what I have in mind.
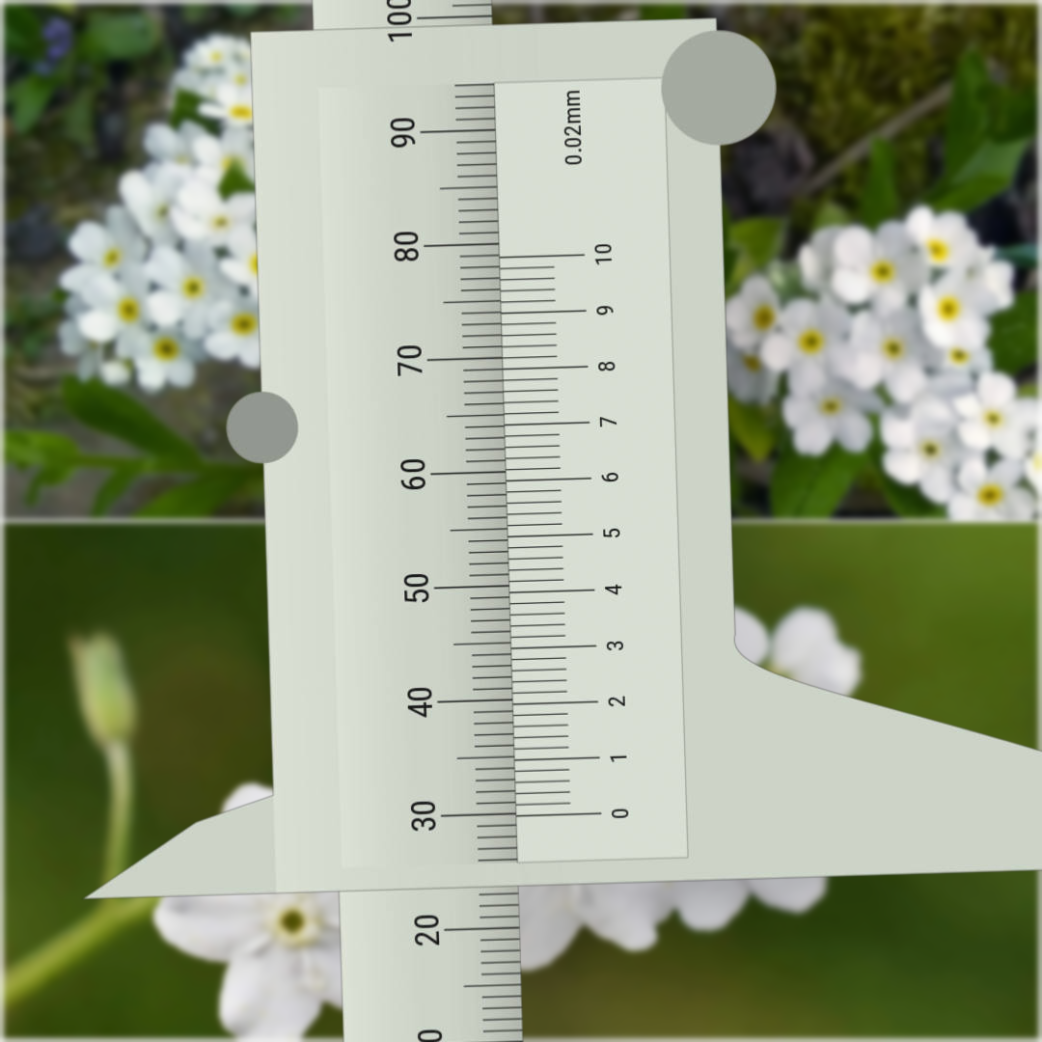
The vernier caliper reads 29.8
